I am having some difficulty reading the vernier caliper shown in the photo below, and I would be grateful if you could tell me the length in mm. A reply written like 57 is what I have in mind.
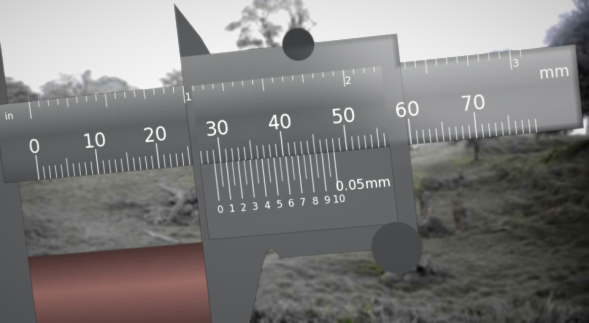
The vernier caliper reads 29.0
